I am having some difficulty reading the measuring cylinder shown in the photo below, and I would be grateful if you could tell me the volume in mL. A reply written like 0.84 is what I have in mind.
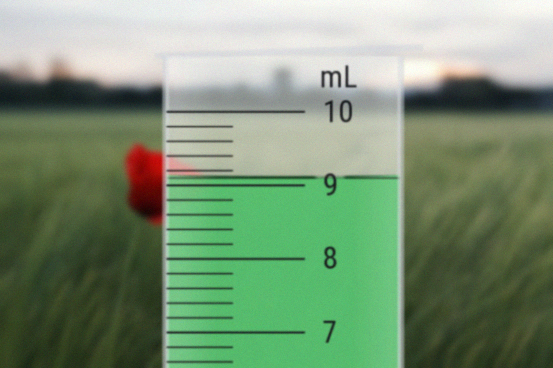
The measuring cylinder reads 9.1
